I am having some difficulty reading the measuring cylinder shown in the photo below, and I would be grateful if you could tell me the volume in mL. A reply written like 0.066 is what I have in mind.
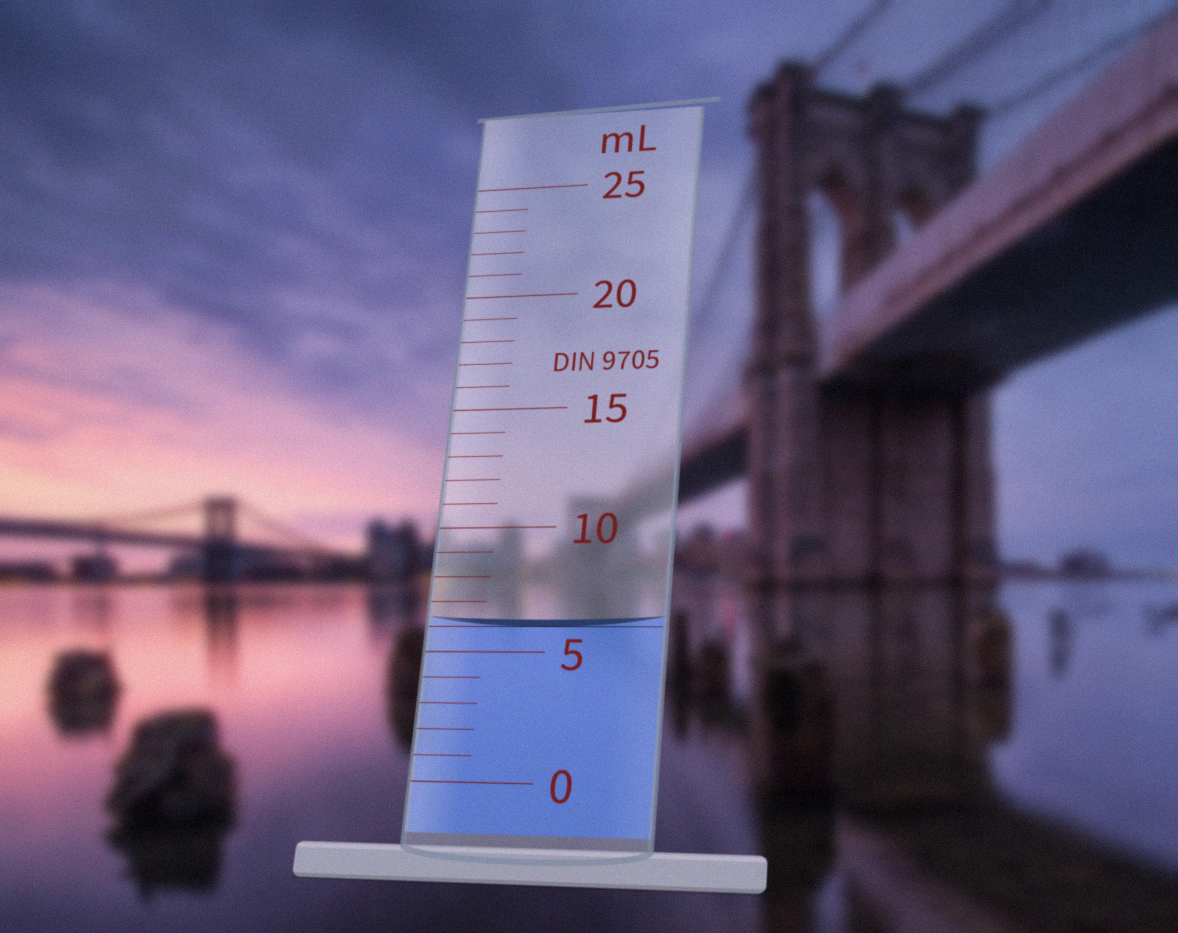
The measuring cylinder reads 6
